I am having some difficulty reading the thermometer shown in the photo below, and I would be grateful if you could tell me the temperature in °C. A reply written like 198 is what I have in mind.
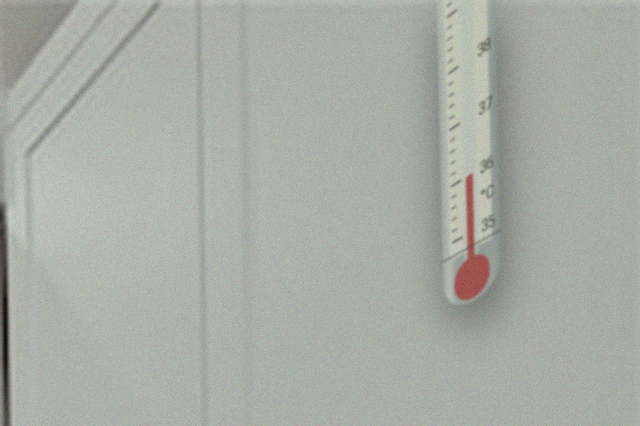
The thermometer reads 36
